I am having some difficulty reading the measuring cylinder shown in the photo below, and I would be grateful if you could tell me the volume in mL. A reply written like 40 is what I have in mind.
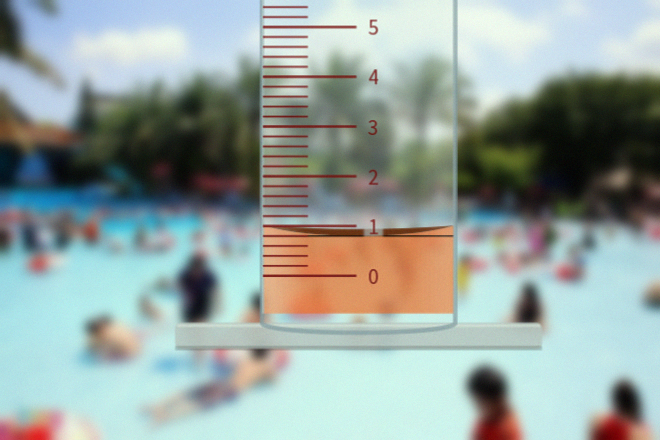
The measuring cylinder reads 0.8
